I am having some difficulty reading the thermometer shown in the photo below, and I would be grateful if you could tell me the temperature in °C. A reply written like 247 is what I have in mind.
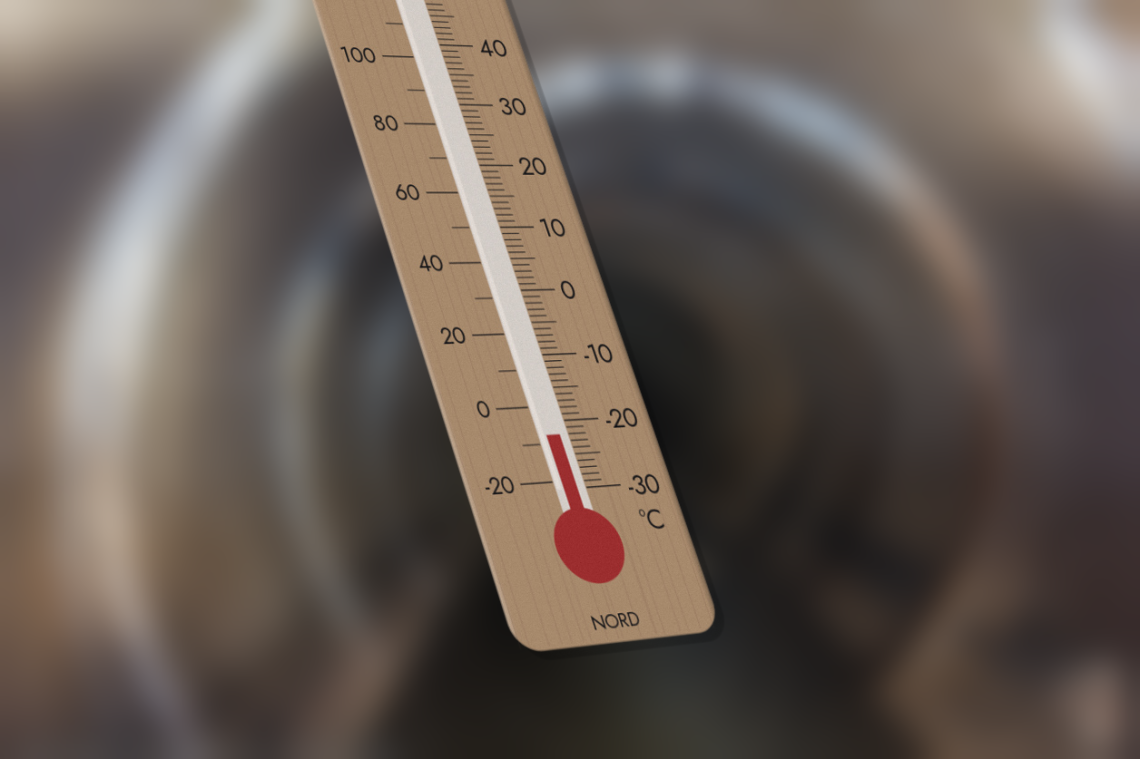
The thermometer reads -22
